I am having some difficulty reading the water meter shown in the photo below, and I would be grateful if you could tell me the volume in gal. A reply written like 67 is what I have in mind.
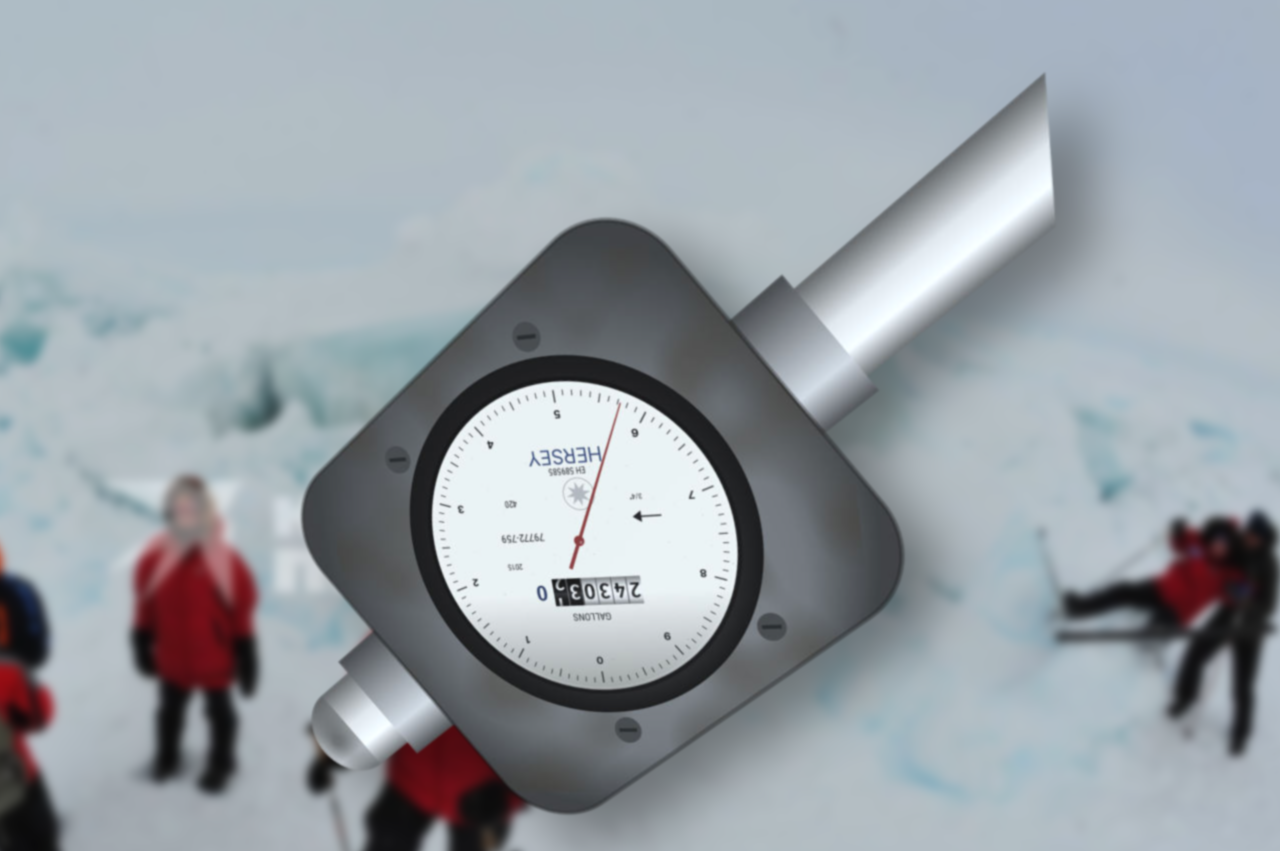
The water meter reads 2430315.7
